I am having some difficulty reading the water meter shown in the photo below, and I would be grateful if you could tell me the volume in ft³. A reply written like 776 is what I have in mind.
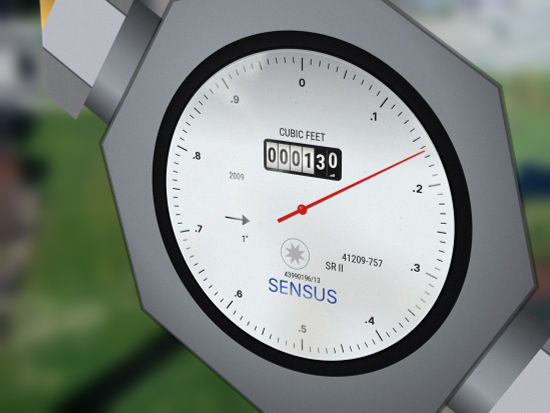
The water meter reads 130.16
